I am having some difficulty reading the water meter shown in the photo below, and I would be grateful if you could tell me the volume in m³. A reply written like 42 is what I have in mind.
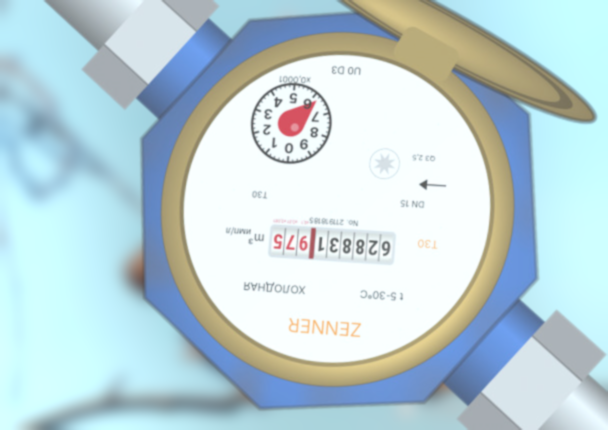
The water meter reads 628831.9756
